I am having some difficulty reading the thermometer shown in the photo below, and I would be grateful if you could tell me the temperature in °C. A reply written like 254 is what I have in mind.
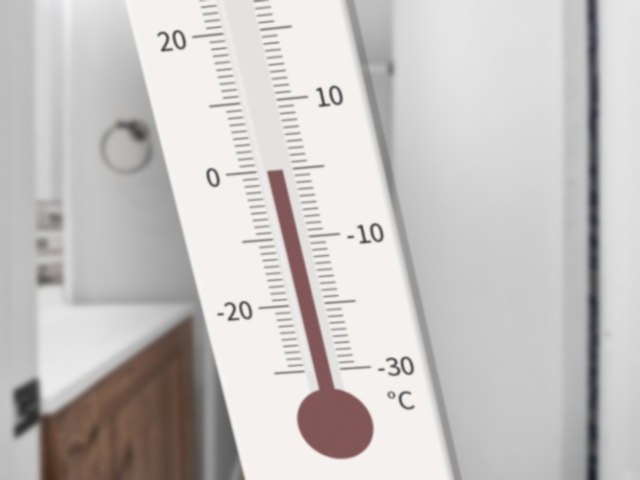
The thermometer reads 0
